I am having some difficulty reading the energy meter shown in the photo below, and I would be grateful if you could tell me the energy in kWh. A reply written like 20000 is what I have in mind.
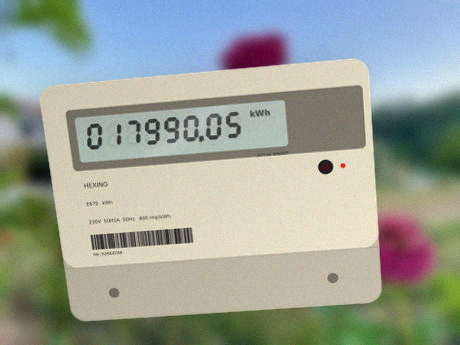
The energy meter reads 17990.05
